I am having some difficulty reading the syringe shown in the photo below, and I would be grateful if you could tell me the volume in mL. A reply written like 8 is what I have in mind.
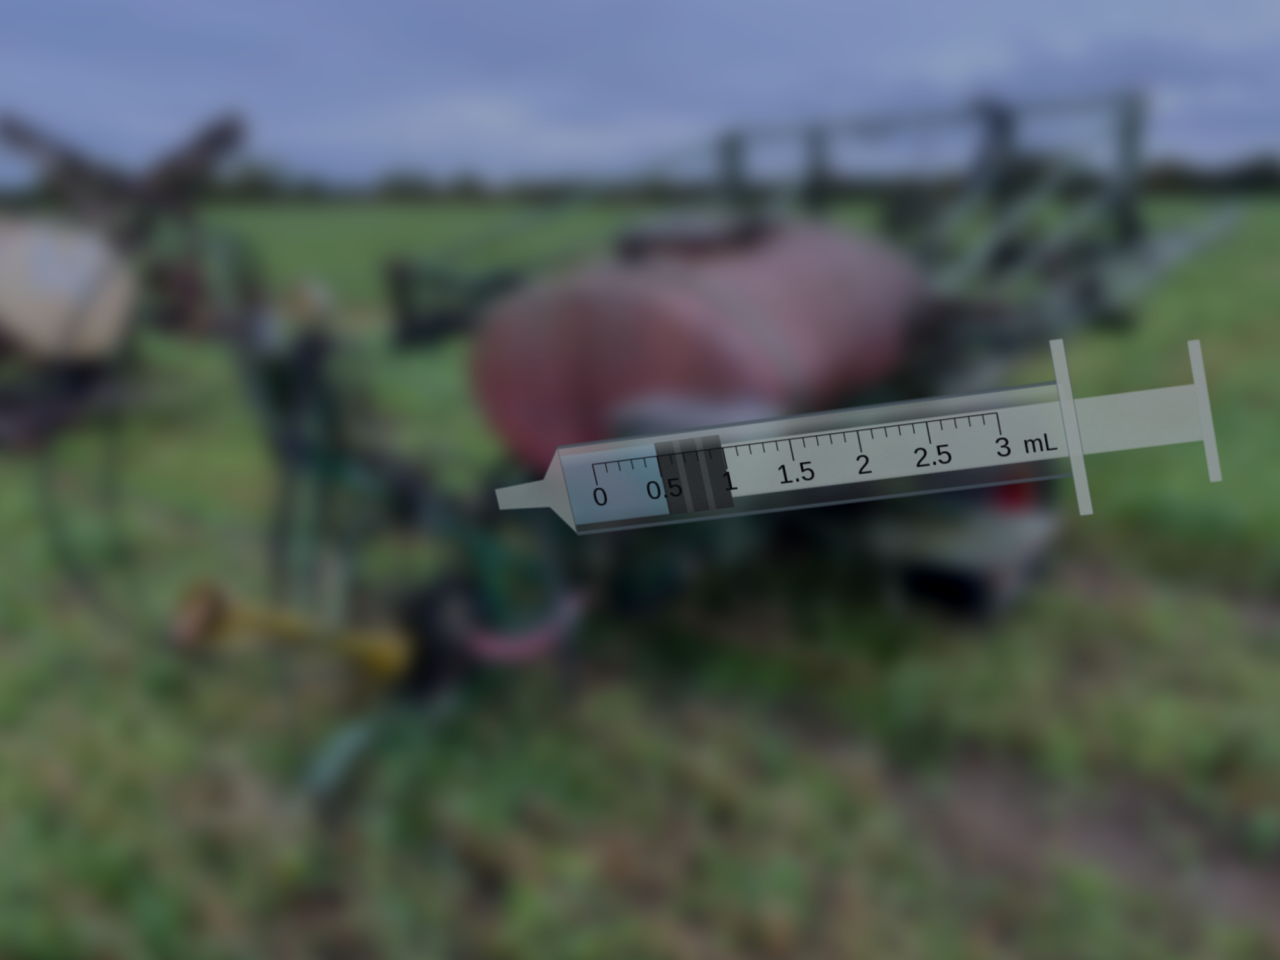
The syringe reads 0.5
